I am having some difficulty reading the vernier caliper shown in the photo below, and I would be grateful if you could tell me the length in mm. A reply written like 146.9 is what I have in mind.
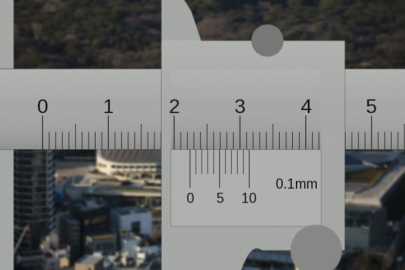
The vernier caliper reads 22.4
